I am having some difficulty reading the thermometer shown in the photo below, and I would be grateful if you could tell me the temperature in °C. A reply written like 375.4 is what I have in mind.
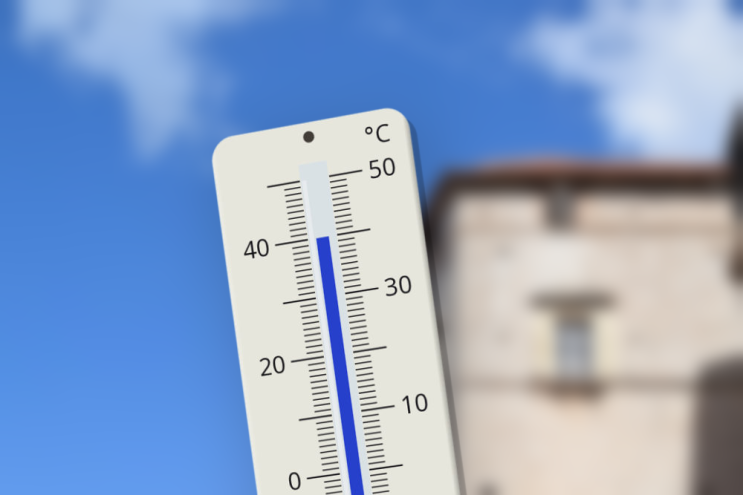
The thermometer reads 40
